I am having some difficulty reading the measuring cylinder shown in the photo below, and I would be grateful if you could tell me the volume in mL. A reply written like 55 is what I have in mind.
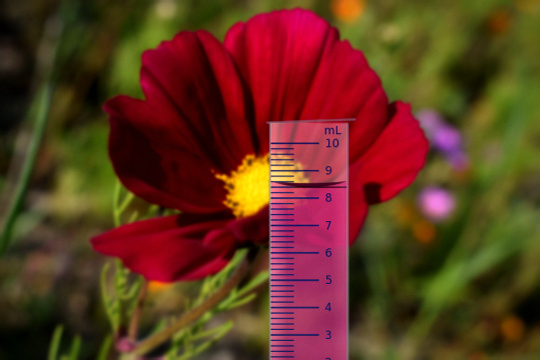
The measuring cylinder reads 8.4
